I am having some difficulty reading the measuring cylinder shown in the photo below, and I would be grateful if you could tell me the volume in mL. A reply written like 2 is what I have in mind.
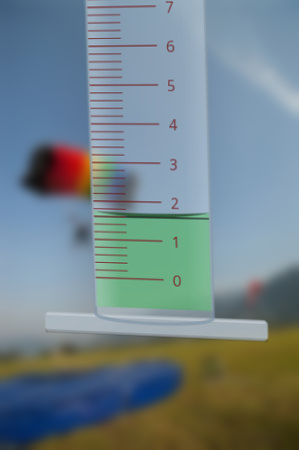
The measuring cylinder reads 1.6
